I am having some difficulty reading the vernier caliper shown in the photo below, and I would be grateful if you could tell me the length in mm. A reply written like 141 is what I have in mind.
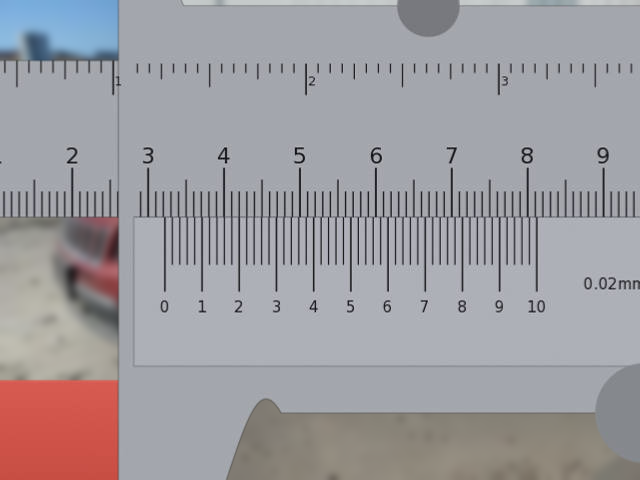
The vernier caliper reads 32.2
